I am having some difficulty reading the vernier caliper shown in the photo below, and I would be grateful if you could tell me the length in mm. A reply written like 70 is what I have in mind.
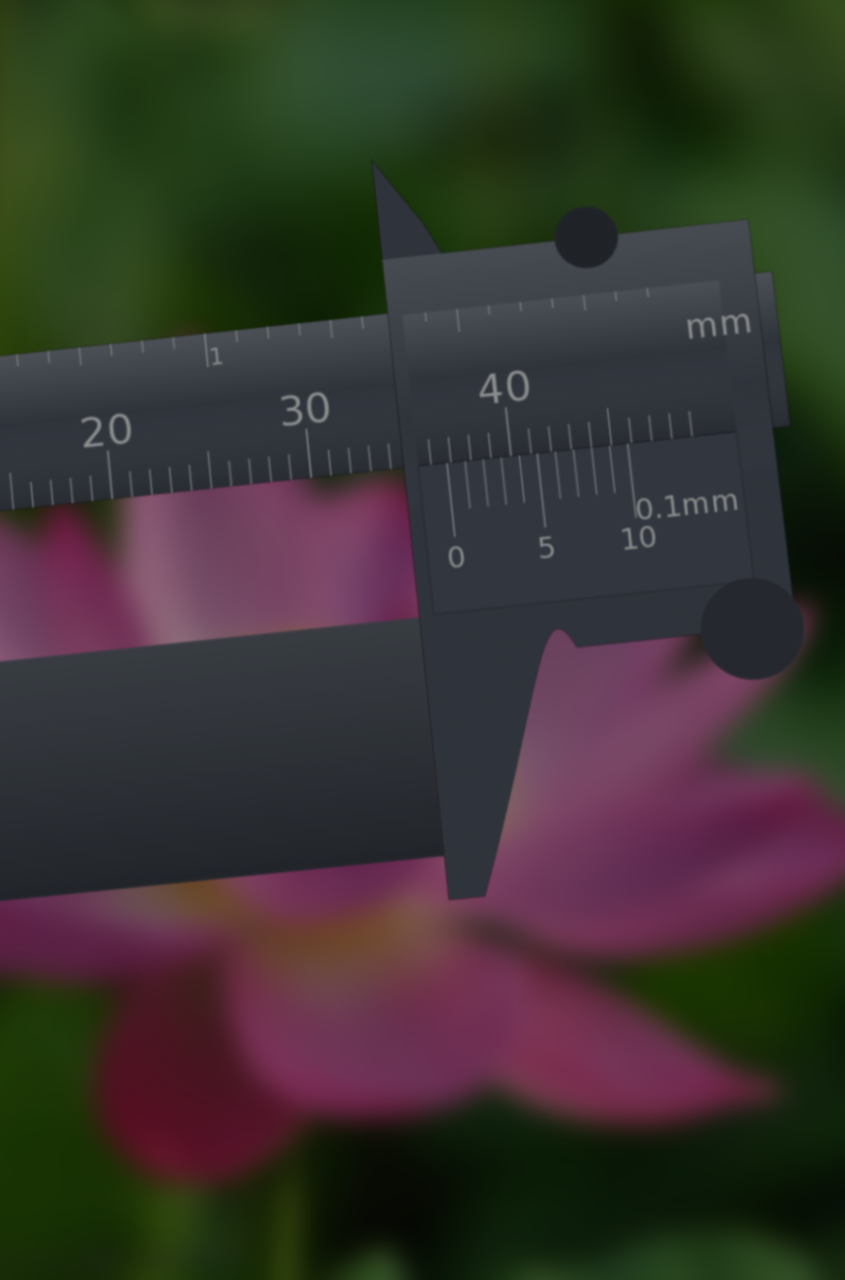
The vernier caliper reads 36.8
